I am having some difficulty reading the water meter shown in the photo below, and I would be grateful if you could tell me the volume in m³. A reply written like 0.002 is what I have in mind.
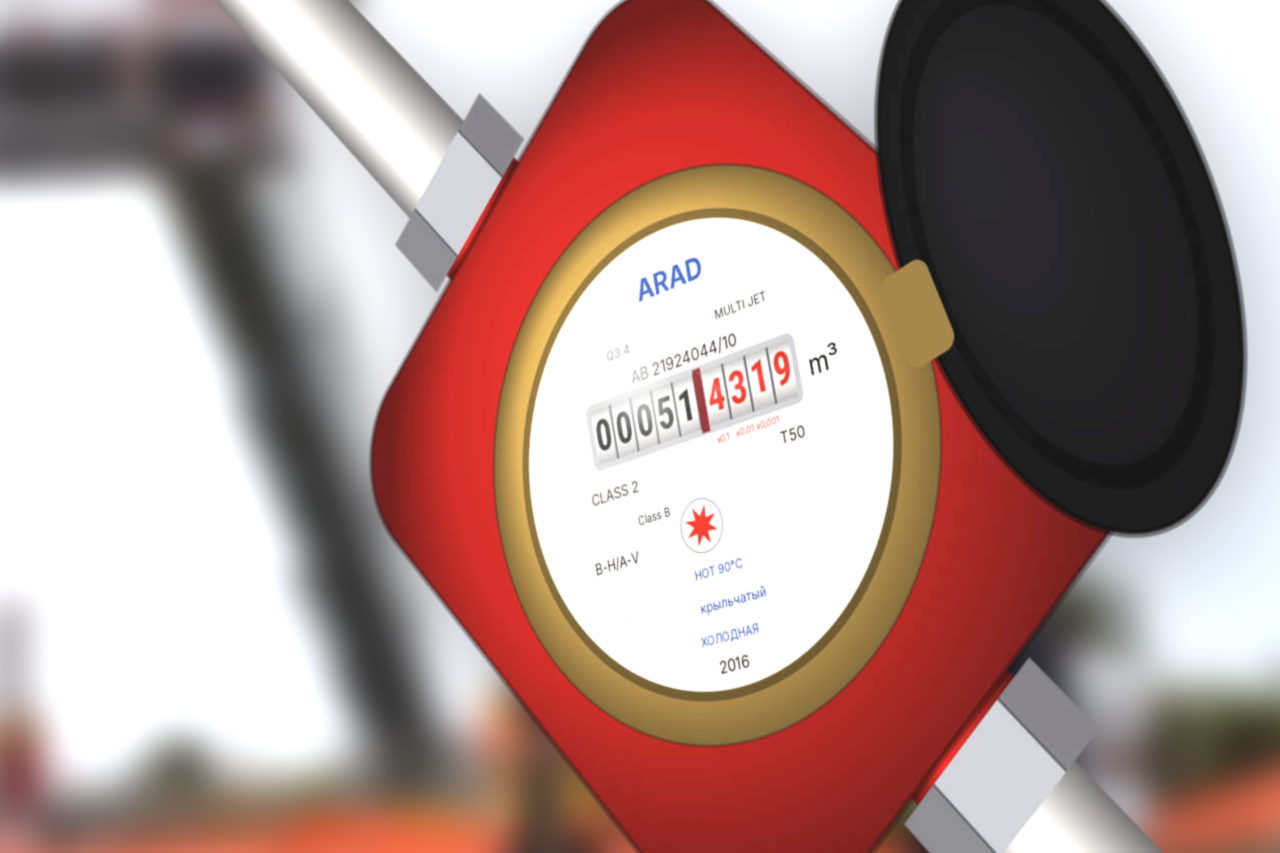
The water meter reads 51.4319
